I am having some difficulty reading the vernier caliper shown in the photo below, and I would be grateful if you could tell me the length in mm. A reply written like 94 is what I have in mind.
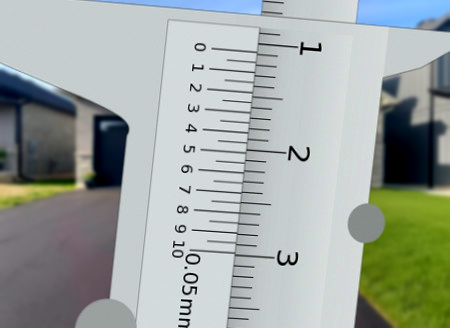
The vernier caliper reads 10.8
